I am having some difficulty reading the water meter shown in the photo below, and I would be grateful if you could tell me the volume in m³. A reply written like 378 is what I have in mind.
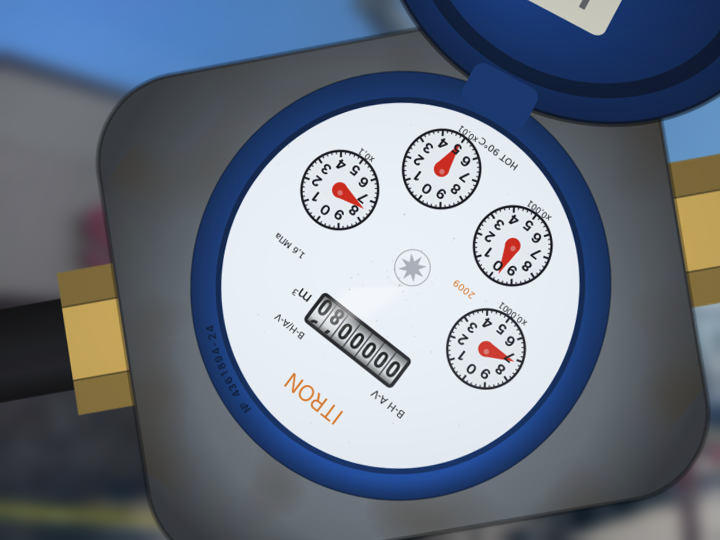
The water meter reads 79.7497
